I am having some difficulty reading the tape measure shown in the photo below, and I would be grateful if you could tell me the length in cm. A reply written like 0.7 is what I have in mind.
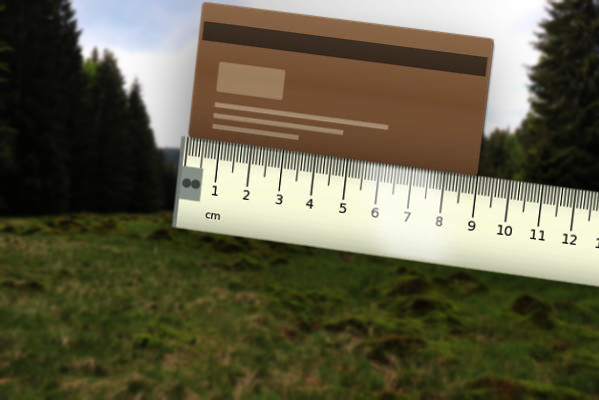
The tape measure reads 9
